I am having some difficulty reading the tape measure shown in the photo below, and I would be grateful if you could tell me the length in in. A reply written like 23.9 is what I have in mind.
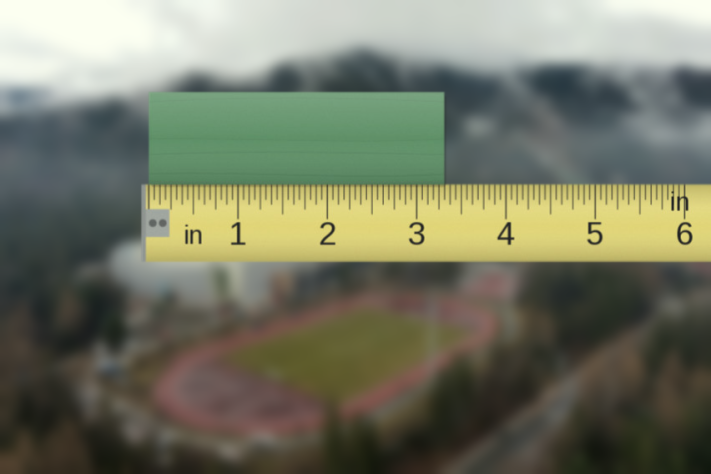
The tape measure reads 3.3125
